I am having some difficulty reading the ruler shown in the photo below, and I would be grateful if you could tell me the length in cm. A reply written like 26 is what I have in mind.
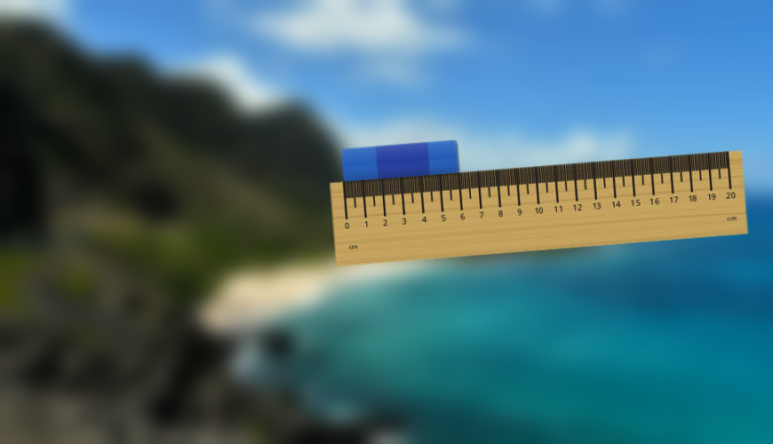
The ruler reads 6
